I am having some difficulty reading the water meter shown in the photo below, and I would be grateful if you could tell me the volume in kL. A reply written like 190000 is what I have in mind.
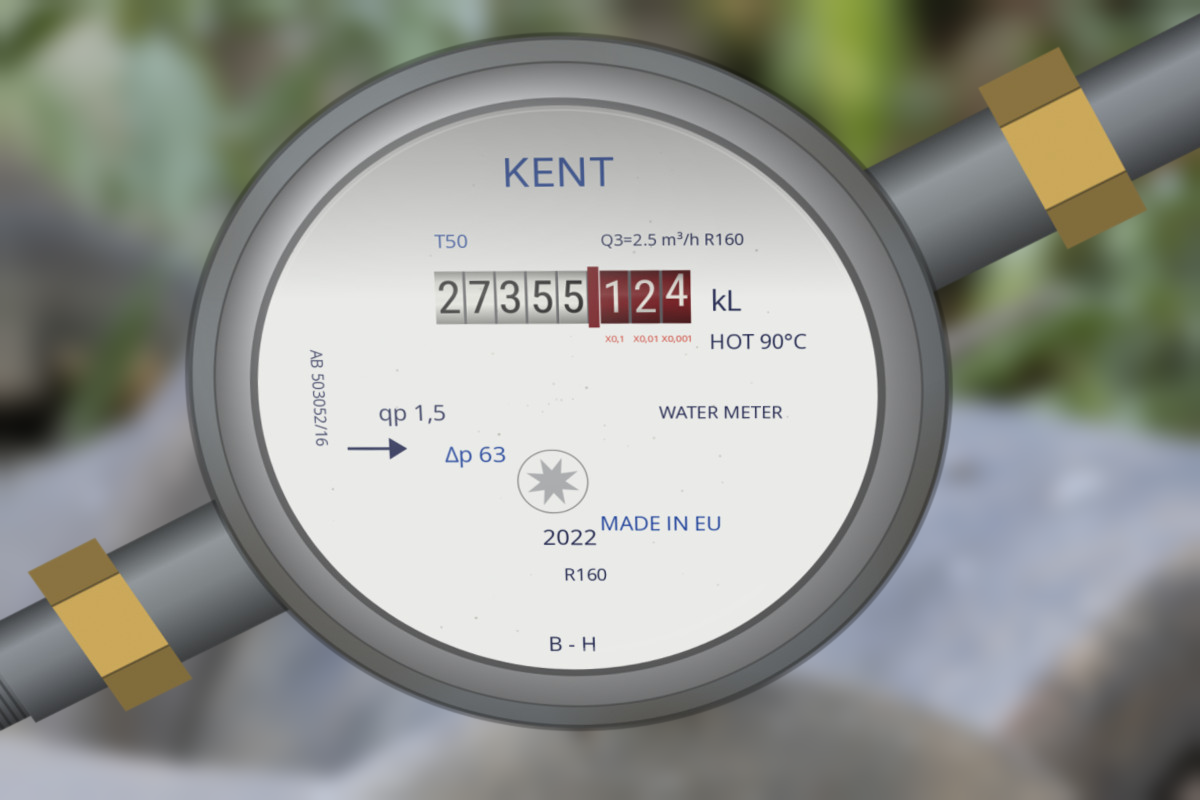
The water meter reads 27355.124
